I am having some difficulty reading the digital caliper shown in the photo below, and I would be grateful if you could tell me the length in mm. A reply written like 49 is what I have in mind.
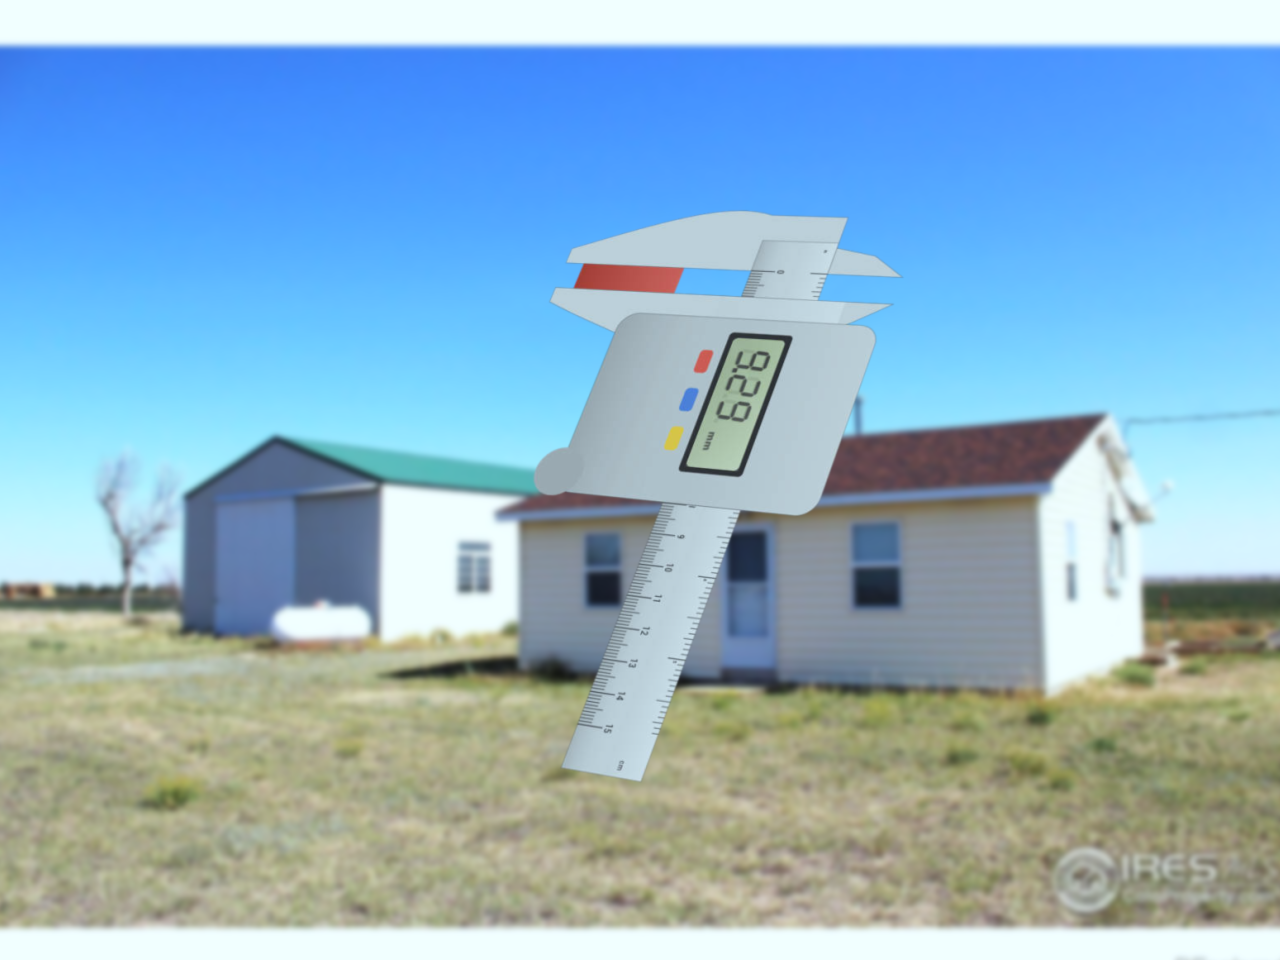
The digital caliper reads 9.29
